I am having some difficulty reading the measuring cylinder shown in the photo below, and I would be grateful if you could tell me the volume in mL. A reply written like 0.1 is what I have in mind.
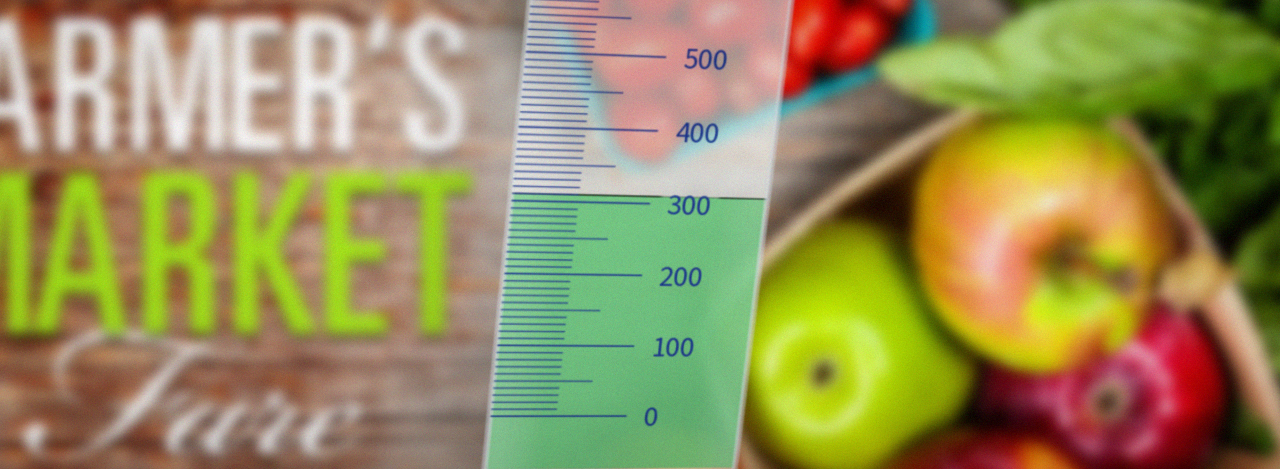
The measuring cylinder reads 310
